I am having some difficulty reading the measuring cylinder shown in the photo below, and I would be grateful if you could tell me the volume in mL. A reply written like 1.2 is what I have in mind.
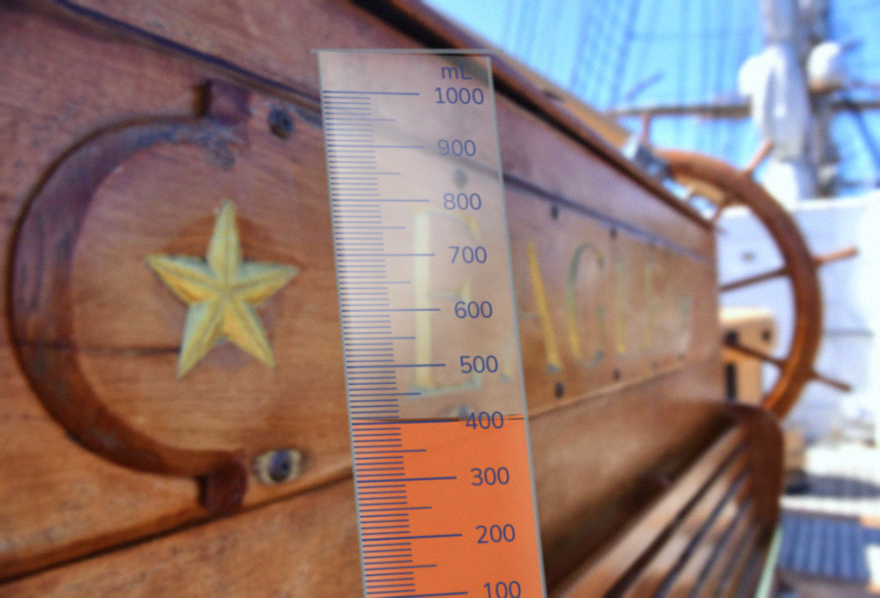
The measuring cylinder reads 400
